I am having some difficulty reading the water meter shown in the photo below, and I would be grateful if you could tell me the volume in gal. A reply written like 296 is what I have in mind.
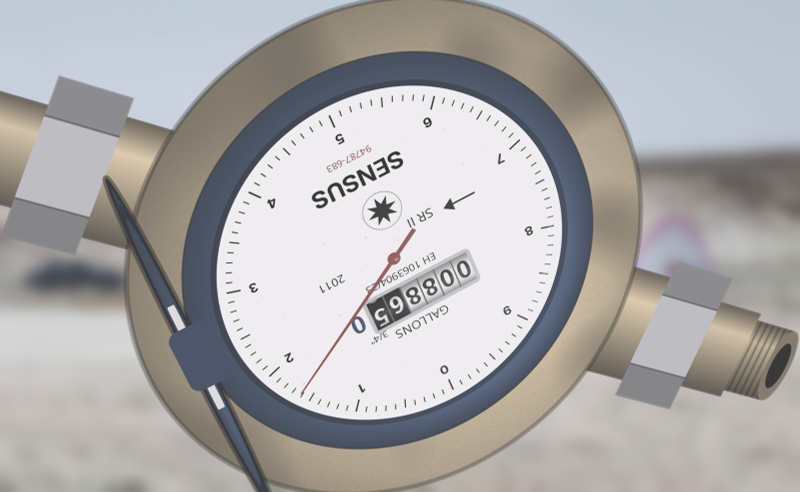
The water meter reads 88651.6
